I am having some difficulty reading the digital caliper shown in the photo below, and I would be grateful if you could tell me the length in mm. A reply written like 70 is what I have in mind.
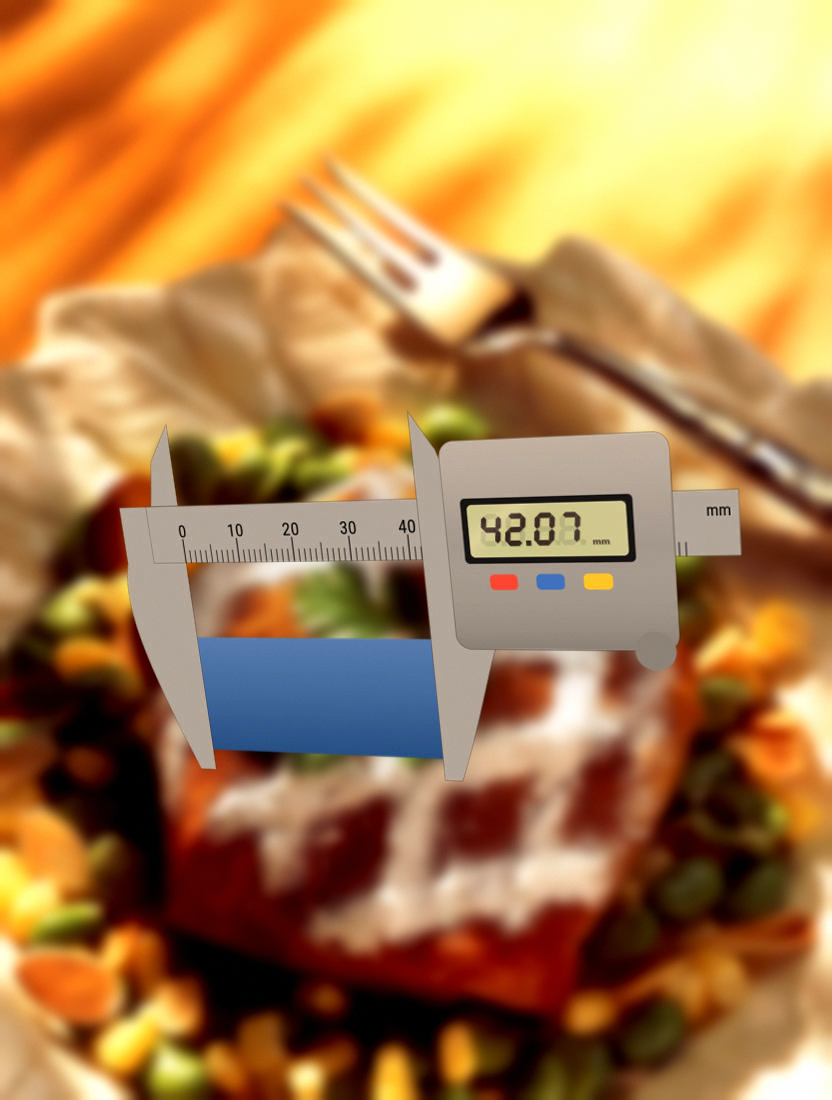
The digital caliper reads 42.07
